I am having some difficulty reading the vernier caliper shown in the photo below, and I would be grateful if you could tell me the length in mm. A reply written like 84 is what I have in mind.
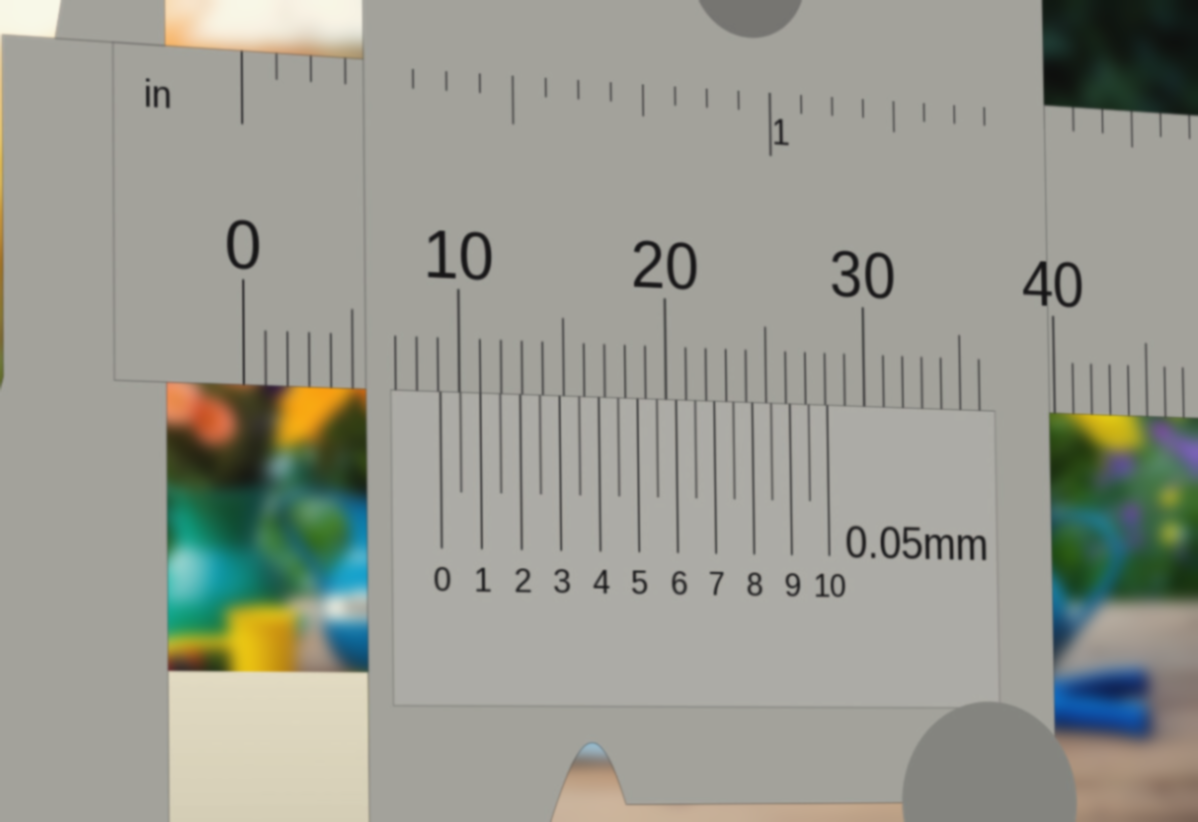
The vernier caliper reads 9.1
